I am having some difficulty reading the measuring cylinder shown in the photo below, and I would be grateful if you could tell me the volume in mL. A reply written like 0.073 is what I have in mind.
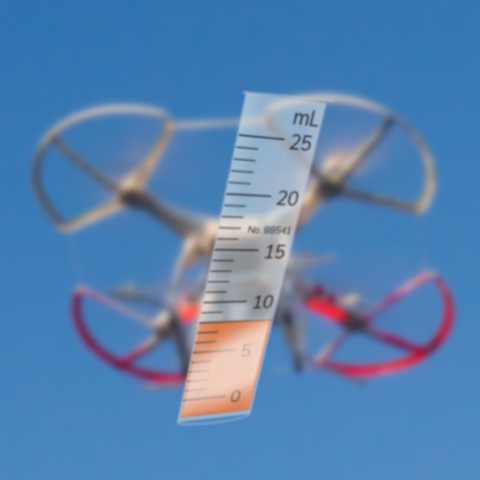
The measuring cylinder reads 8
